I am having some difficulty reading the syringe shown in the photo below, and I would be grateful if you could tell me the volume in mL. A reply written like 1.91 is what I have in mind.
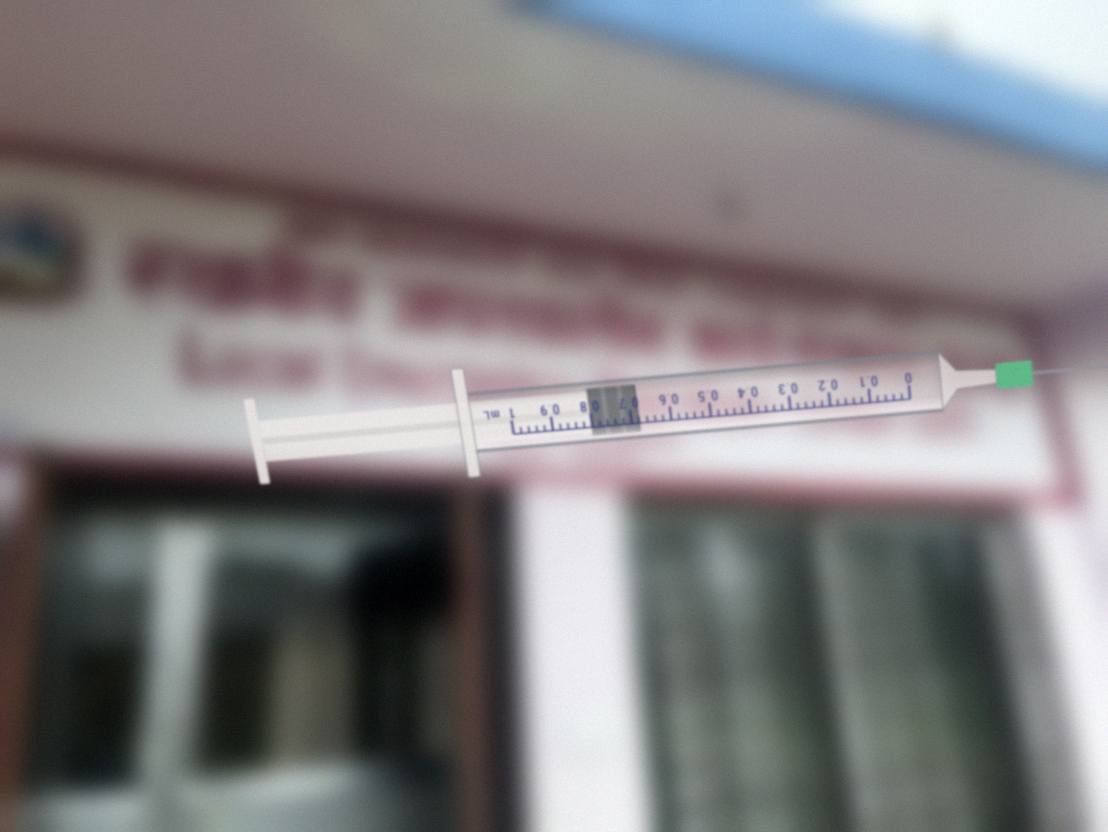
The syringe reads 0.68
